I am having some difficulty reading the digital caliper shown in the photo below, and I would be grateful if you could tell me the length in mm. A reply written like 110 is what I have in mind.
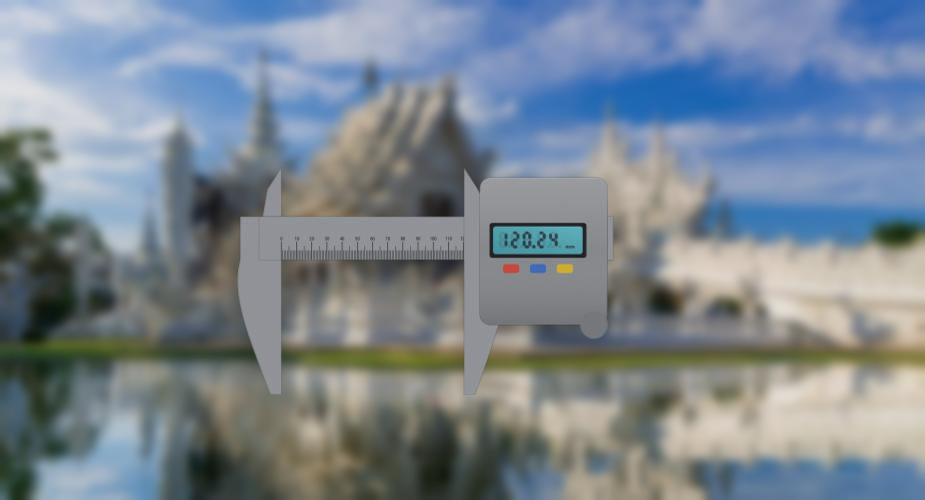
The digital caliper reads 120.24
